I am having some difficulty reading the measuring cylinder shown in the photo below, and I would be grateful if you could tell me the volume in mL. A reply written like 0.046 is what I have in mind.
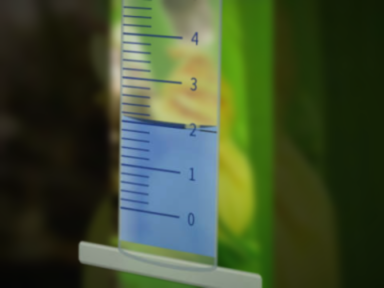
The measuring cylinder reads 2
